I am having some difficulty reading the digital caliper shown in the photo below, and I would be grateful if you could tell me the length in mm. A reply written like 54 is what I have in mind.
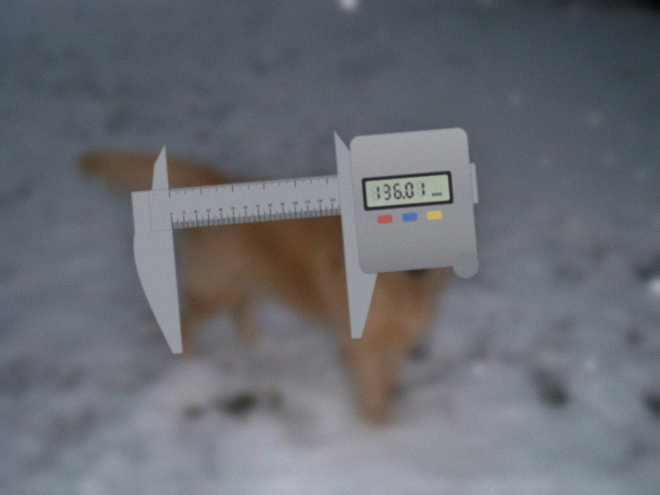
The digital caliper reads 136.01
